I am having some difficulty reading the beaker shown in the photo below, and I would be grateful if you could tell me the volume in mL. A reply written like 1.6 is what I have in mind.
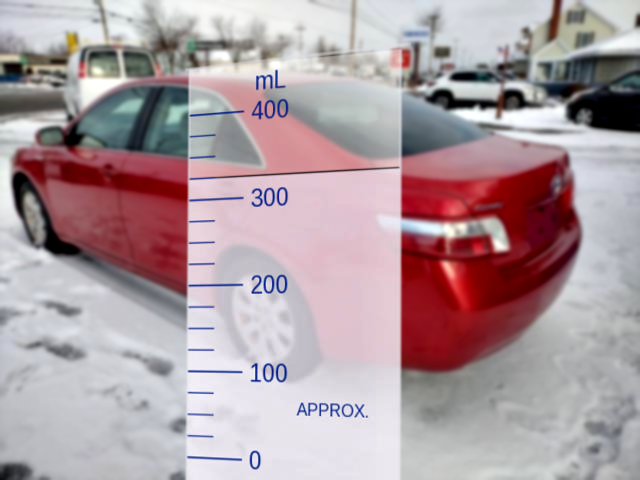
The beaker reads 325
